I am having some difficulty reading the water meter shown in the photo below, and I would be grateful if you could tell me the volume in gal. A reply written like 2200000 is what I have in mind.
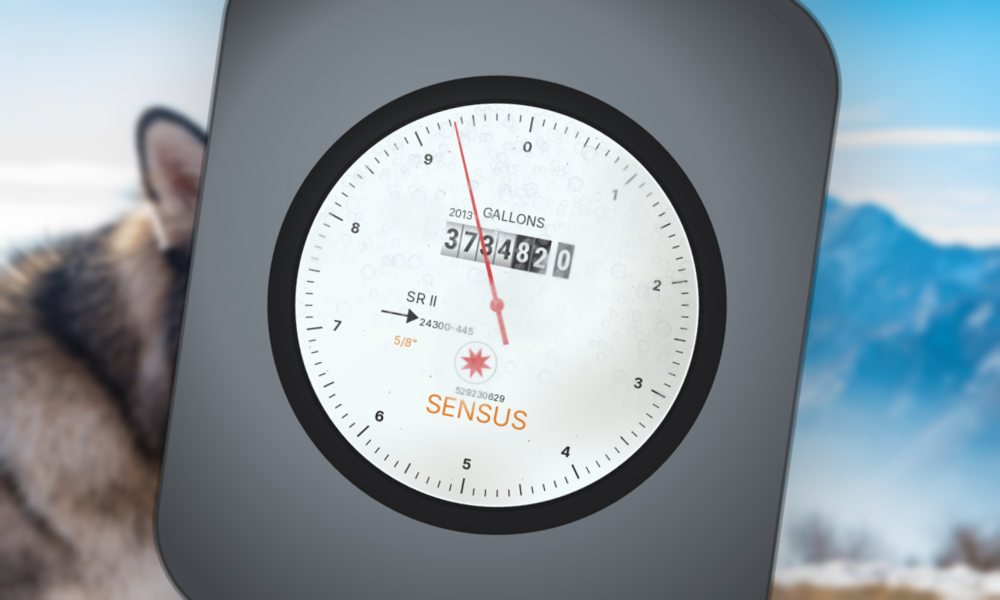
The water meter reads 3734819.3
